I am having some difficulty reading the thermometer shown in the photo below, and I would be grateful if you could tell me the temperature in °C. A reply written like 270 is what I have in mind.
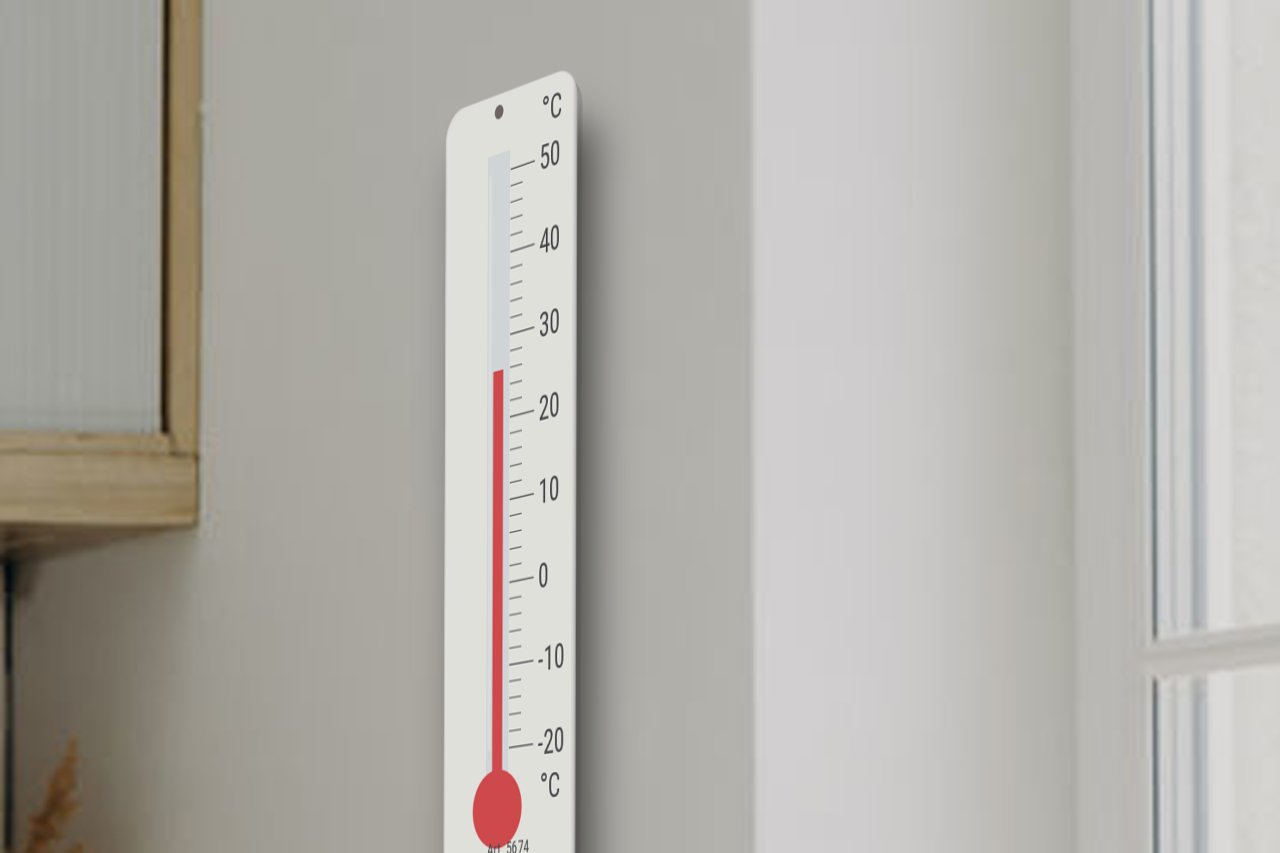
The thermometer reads 26
